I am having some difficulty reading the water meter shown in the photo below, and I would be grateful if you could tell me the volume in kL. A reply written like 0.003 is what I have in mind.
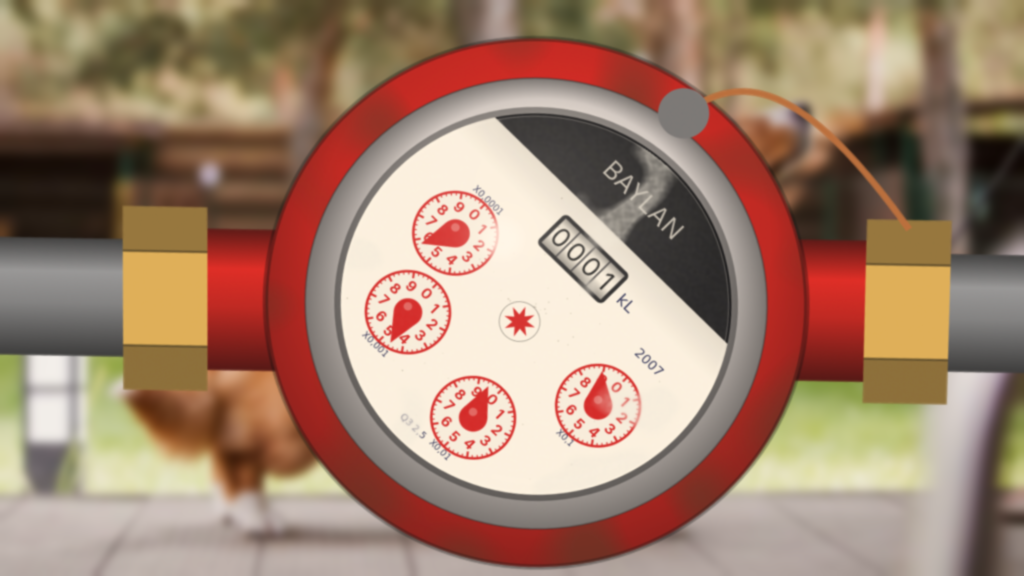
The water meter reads 1.8945
